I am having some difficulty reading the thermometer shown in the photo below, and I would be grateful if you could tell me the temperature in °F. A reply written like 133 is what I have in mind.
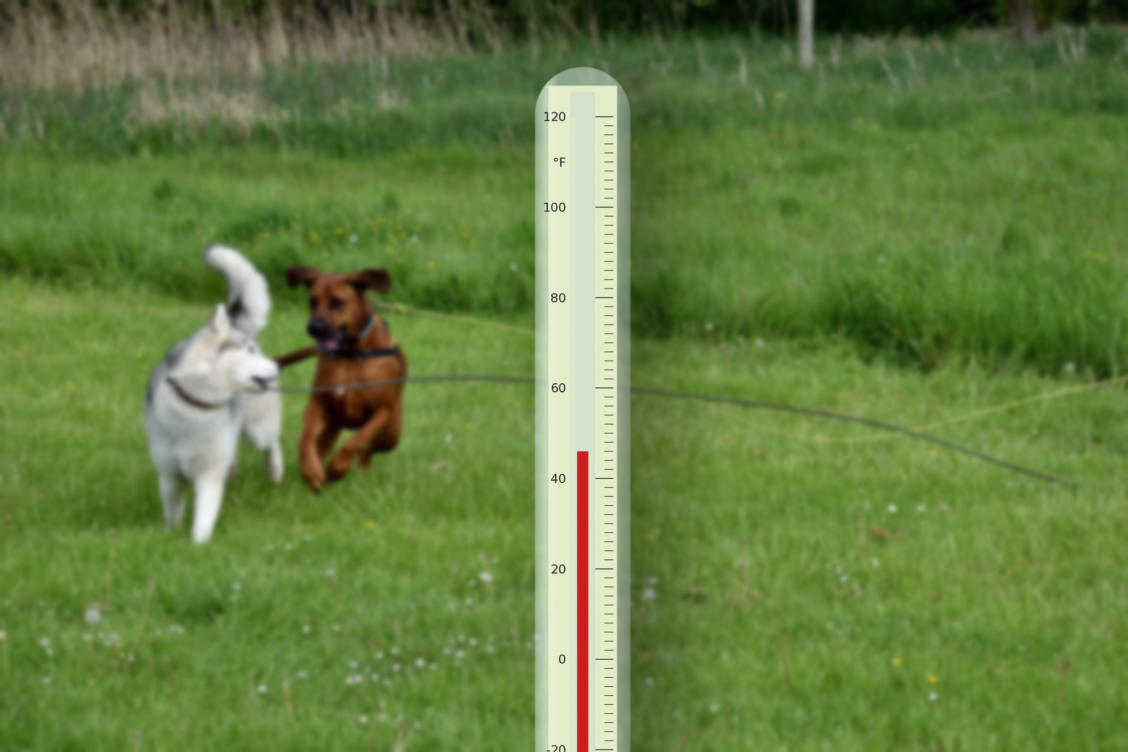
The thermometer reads 46
